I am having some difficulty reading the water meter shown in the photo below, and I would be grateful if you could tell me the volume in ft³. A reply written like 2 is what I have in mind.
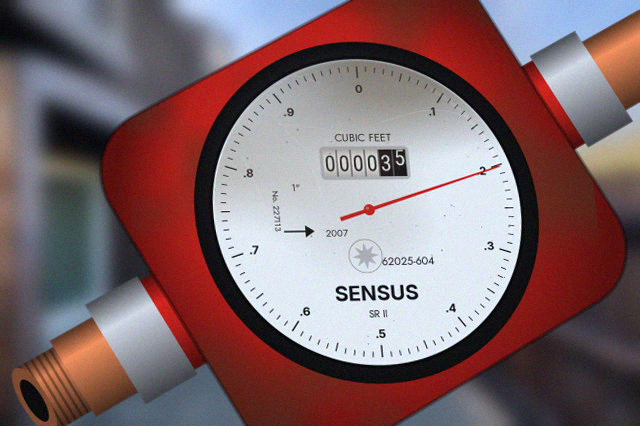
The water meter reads 35.20
